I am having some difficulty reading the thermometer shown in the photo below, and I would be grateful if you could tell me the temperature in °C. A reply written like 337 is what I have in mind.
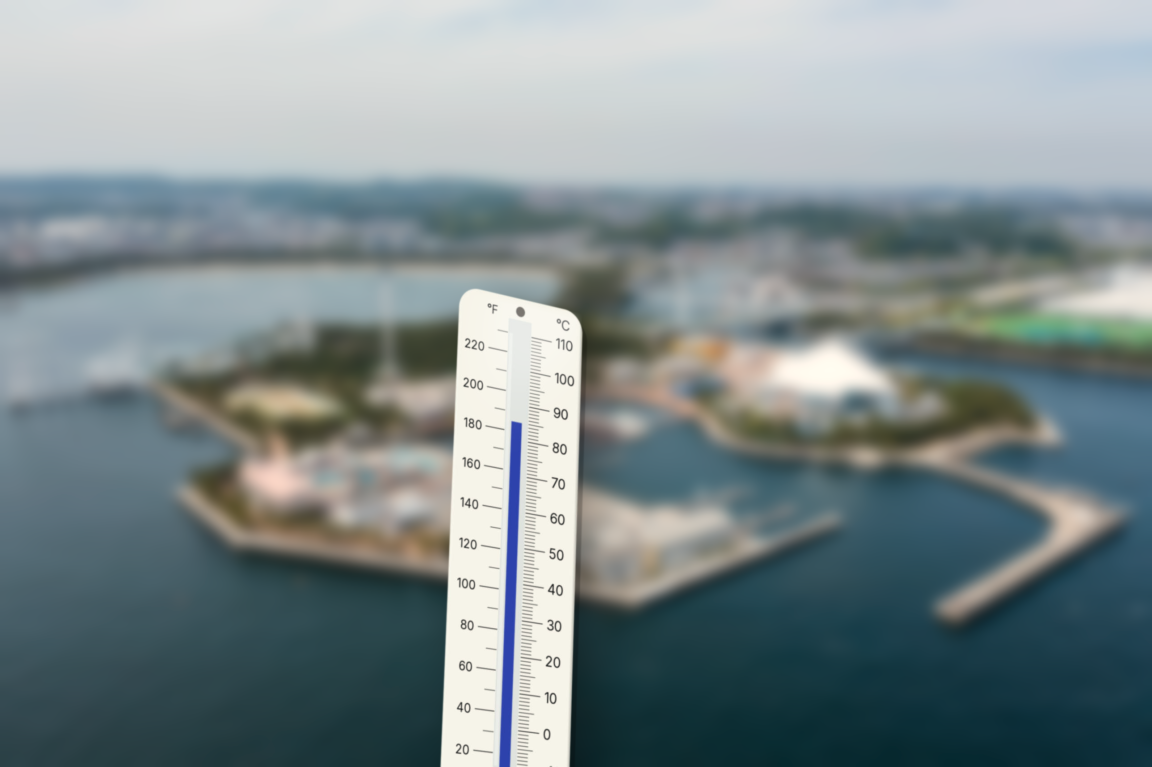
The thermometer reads 85
